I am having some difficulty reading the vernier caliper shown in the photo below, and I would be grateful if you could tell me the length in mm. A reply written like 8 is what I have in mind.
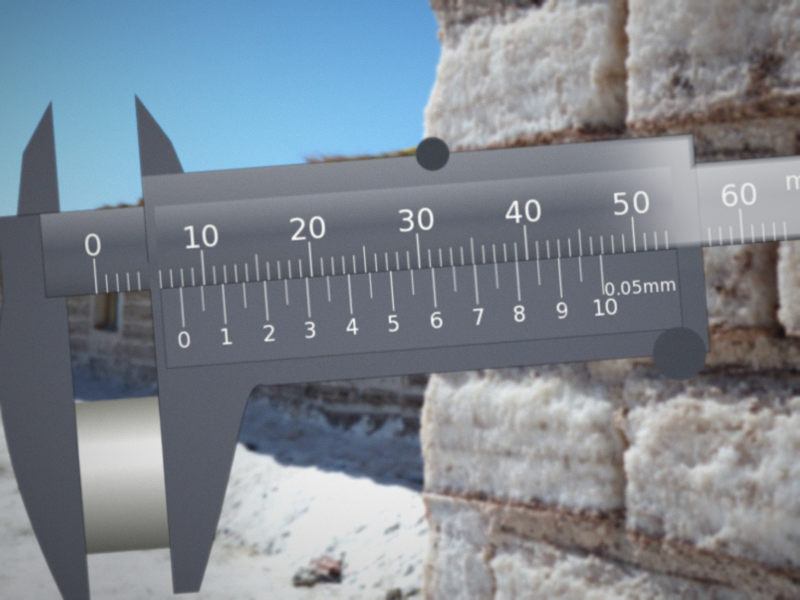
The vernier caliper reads 7.8
